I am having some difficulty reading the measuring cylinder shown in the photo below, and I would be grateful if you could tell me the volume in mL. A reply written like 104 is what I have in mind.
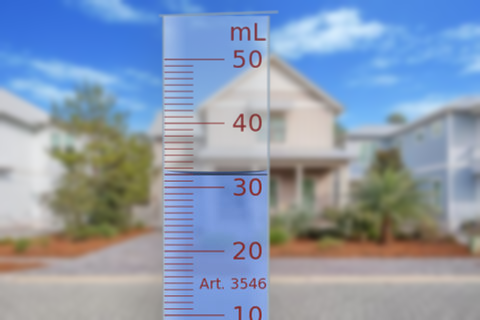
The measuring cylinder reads 32
